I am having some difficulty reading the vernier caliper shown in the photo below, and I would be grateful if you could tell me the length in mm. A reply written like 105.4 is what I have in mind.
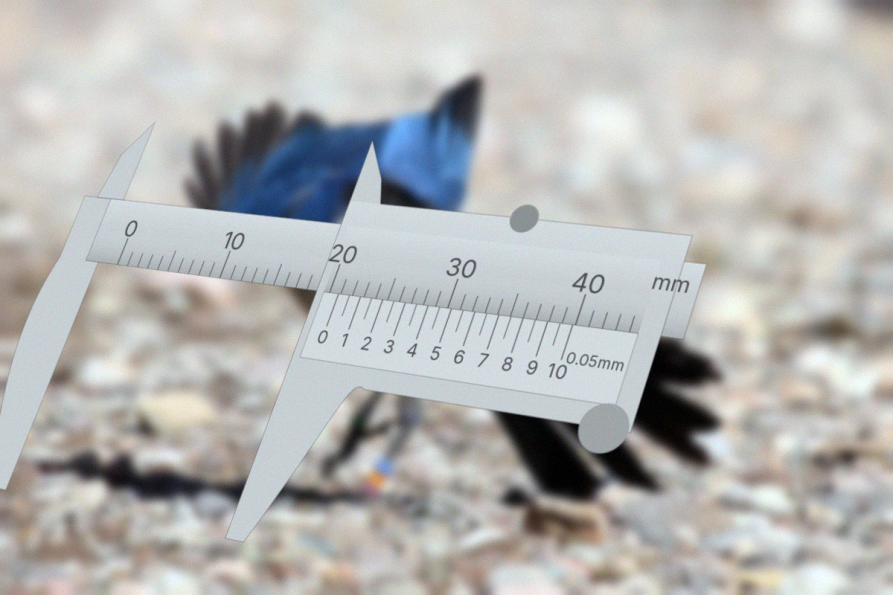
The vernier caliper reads 20.8
